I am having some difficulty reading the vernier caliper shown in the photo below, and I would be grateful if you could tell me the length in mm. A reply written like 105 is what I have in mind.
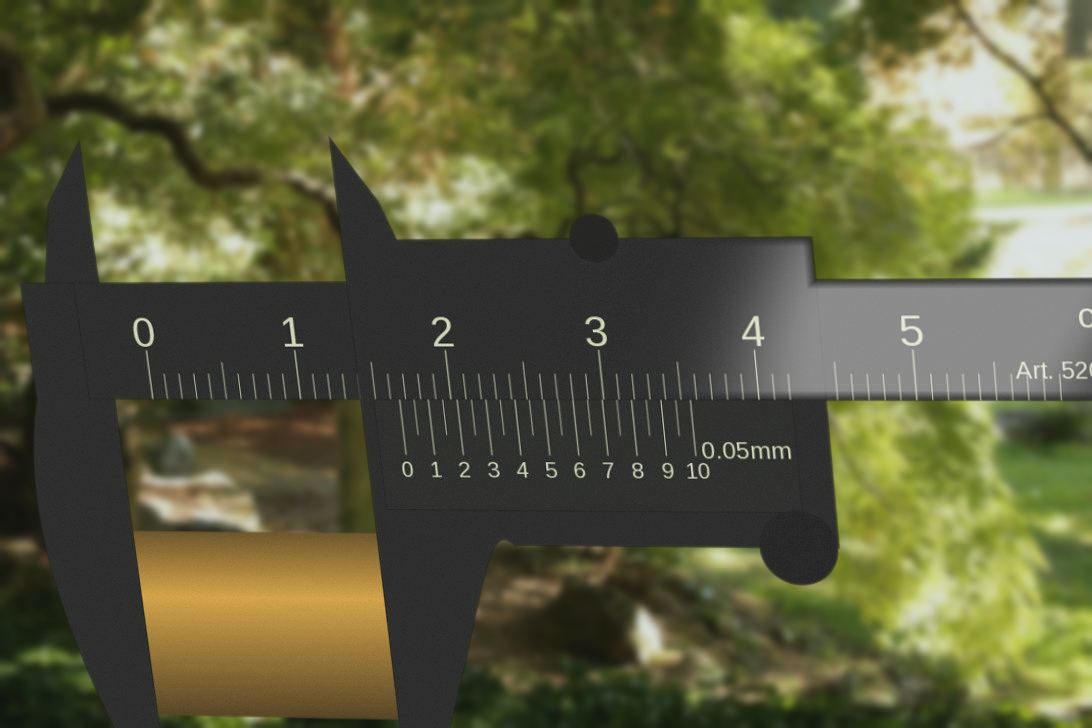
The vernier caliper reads 16.6
